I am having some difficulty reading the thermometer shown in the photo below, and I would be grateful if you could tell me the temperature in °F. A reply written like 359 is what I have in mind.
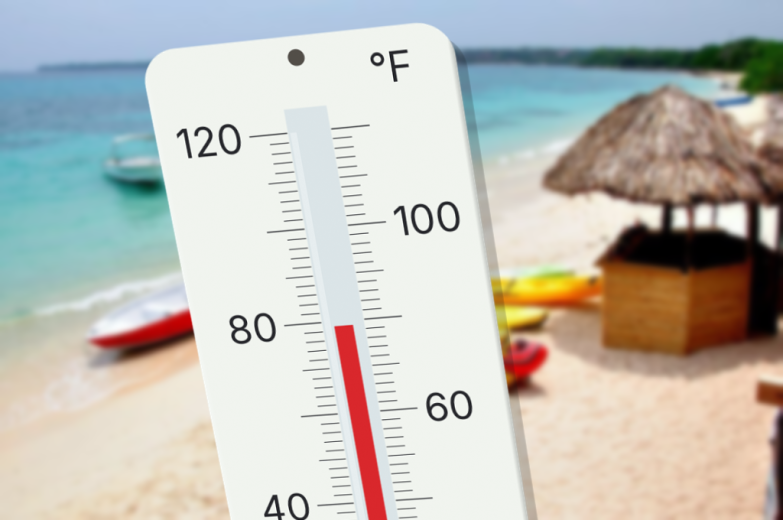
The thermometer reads 79
